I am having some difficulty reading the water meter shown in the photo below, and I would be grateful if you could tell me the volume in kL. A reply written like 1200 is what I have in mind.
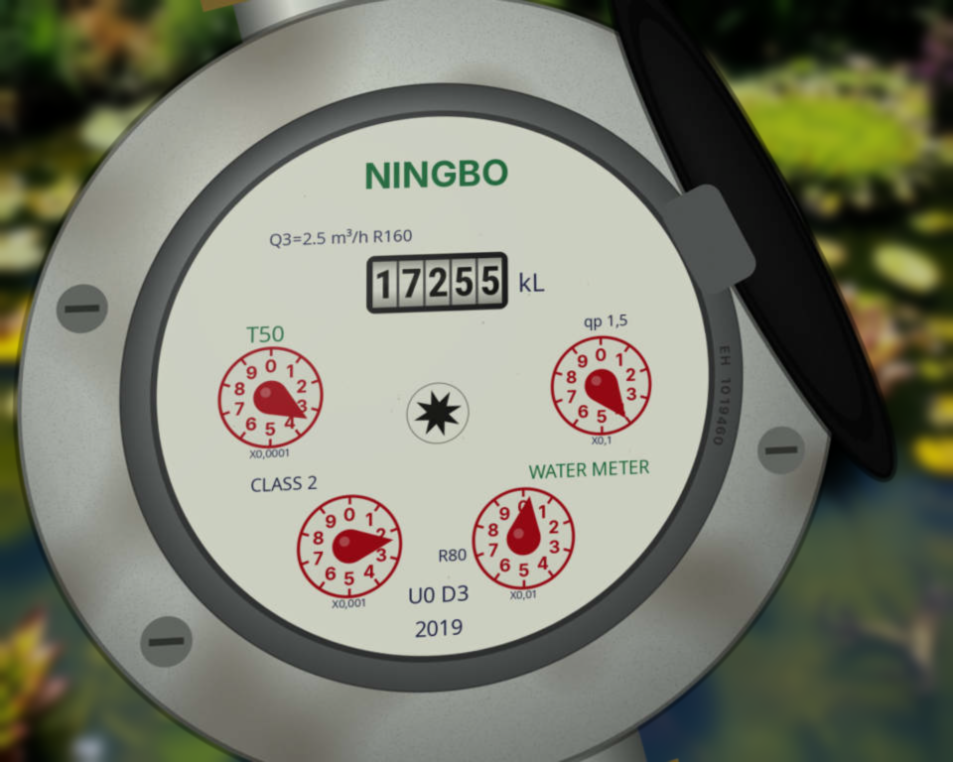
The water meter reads 17255.4023
